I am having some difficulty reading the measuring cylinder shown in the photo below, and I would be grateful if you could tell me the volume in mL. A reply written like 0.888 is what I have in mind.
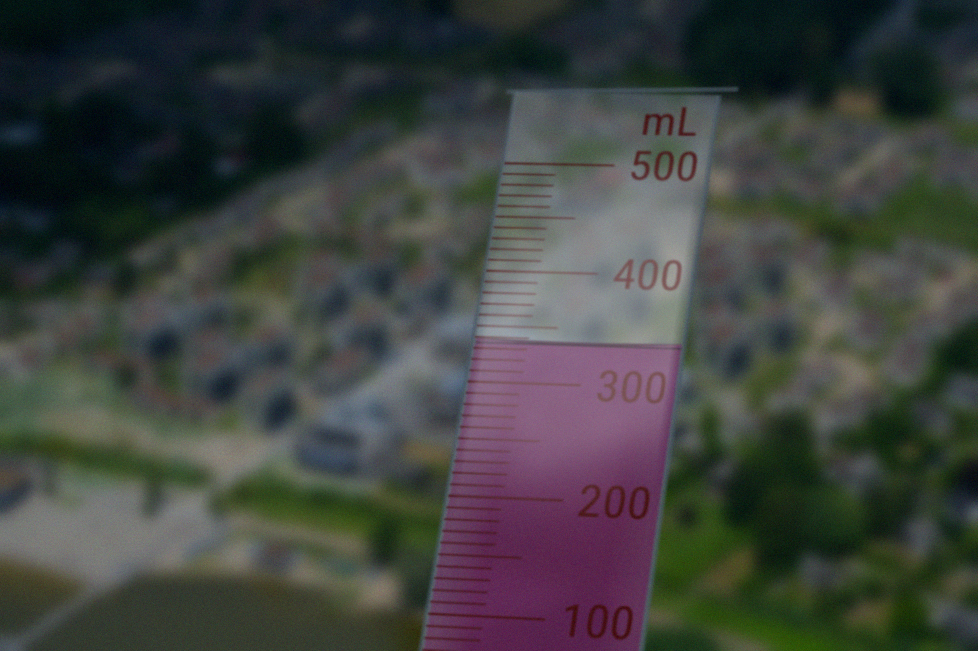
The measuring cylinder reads 335
